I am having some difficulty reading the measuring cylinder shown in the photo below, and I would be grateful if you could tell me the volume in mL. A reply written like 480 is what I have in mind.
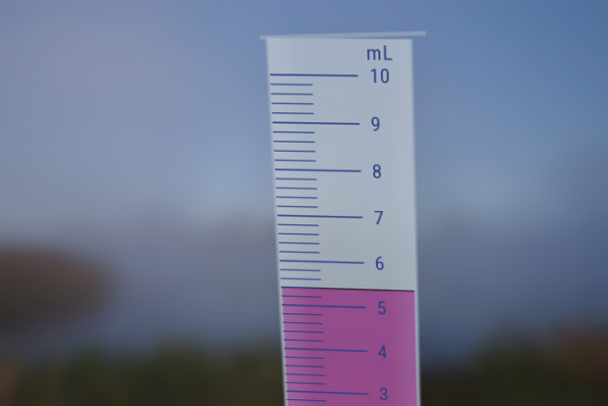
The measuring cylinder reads 5.4
